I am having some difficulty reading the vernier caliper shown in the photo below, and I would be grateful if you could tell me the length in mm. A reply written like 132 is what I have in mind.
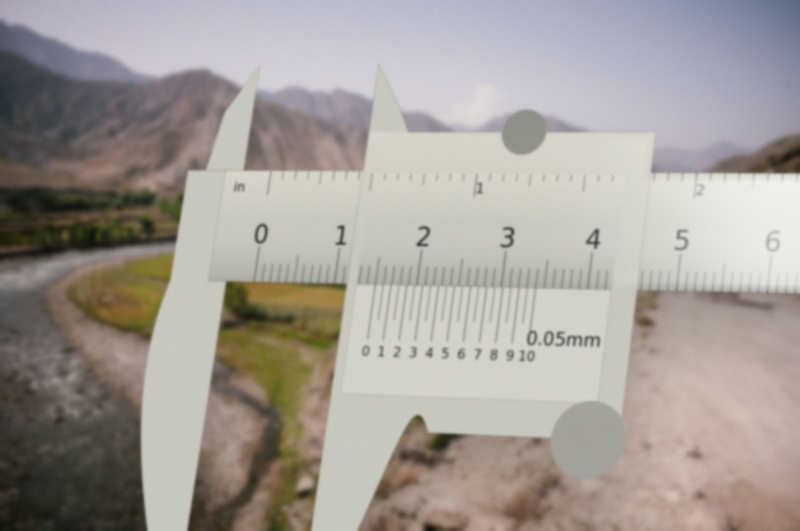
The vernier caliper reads 15.0
